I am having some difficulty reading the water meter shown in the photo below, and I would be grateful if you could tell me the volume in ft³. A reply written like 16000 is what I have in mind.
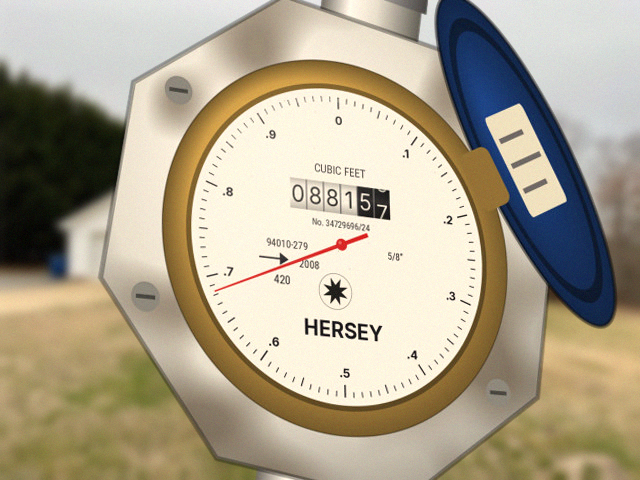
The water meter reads 88156.68
